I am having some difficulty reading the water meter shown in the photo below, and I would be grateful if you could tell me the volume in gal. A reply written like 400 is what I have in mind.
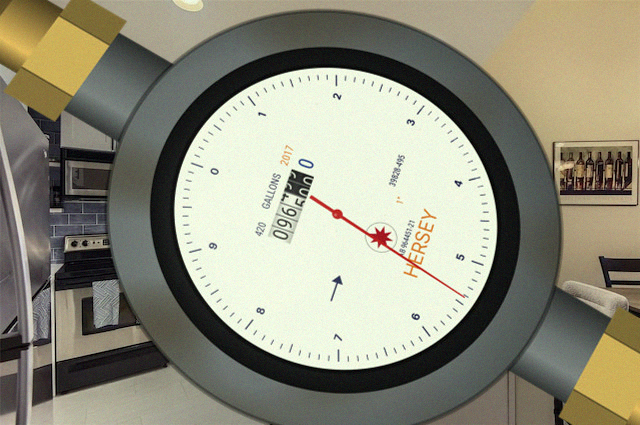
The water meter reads 964995.4
